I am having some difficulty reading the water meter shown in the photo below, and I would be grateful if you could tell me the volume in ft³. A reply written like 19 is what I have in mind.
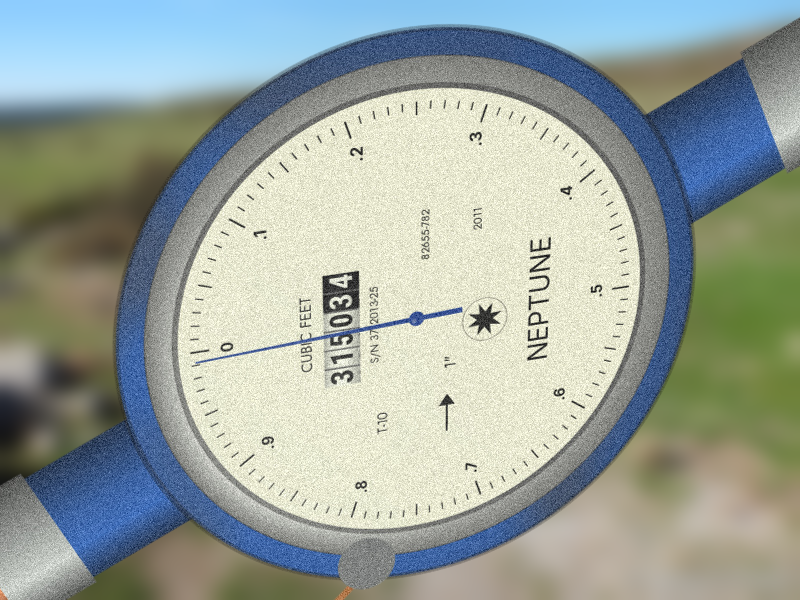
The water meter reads 315033.99
